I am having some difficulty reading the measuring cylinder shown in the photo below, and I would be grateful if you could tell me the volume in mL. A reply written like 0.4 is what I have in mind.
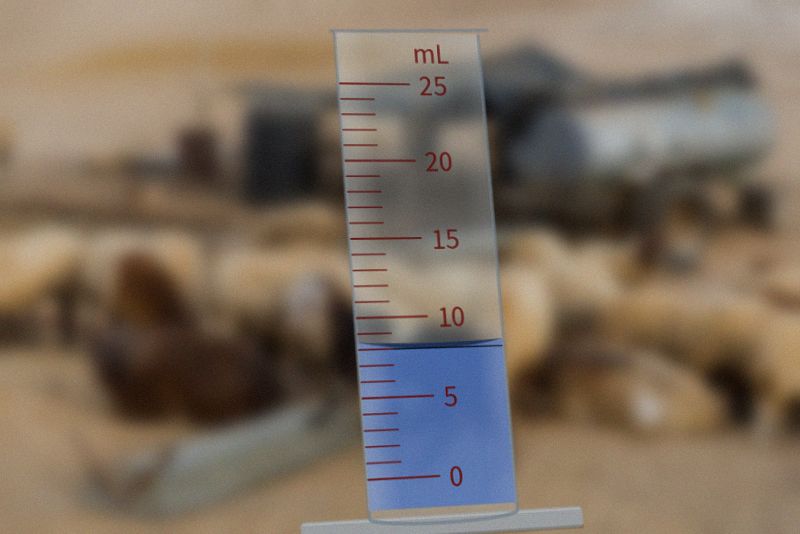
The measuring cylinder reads 8
